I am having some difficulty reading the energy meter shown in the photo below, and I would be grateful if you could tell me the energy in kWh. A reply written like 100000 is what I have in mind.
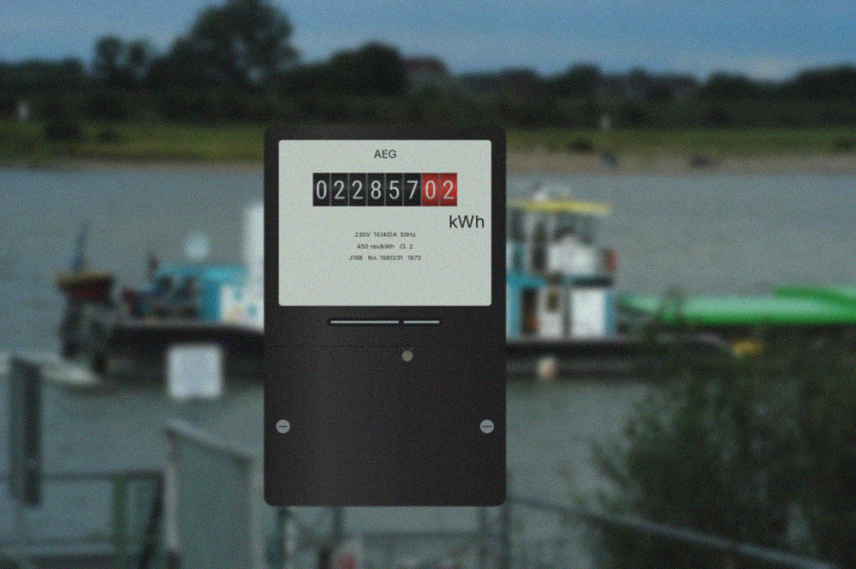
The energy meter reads 22857.02
